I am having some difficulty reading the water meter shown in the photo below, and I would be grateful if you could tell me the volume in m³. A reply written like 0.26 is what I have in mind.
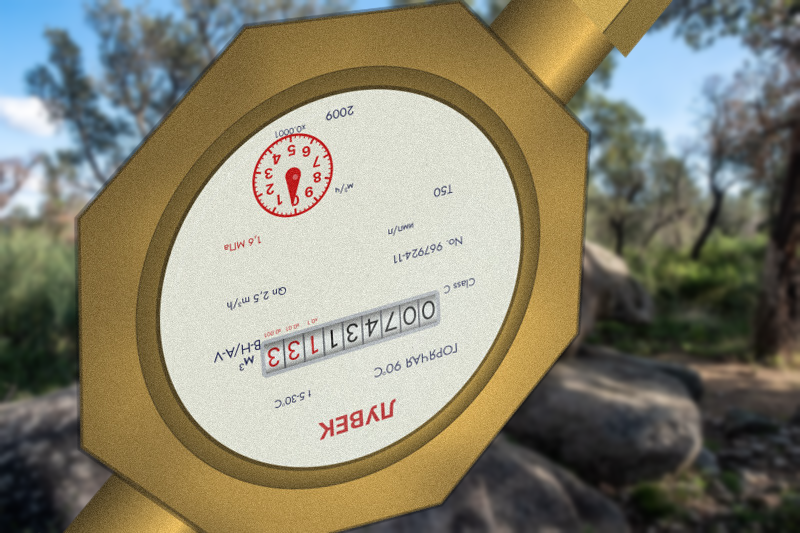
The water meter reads 7431.1330
